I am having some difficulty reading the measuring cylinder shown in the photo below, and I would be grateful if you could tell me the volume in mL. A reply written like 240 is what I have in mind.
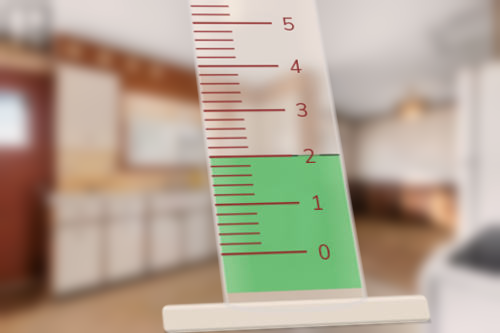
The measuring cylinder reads 2
